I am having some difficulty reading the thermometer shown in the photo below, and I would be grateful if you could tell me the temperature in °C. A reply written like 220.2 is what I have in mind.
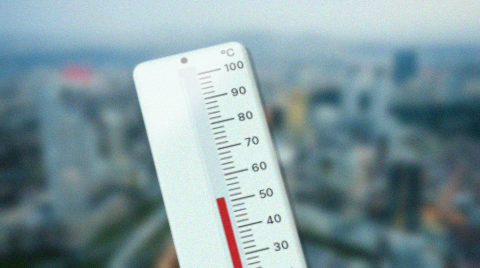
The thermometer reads 52
